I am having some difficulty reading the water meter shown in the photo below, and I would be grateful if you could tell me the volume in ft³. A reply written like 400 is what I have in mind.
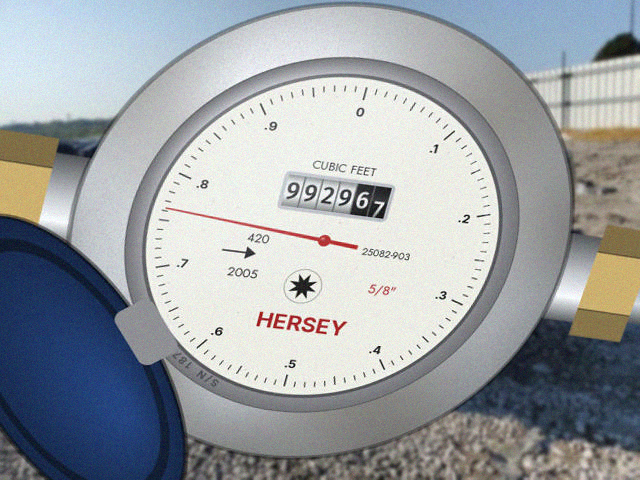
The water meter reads 992966.76
